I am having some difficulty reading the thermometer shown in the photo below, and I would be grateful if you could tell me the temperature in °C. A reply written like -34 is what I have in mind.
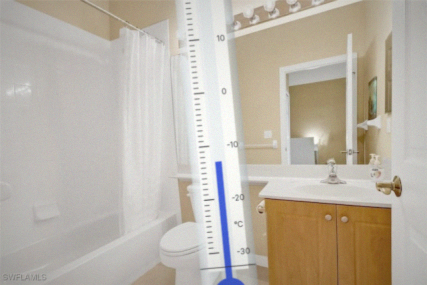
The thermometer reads -13
